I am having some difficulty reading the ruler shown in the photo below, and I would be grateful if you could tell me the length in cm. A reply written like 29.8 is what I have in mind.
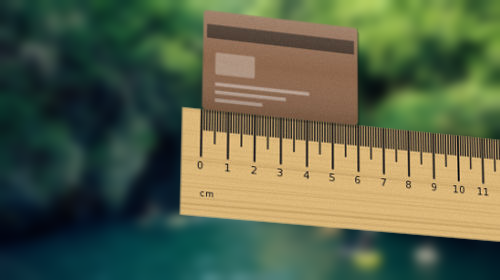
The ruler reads 6
